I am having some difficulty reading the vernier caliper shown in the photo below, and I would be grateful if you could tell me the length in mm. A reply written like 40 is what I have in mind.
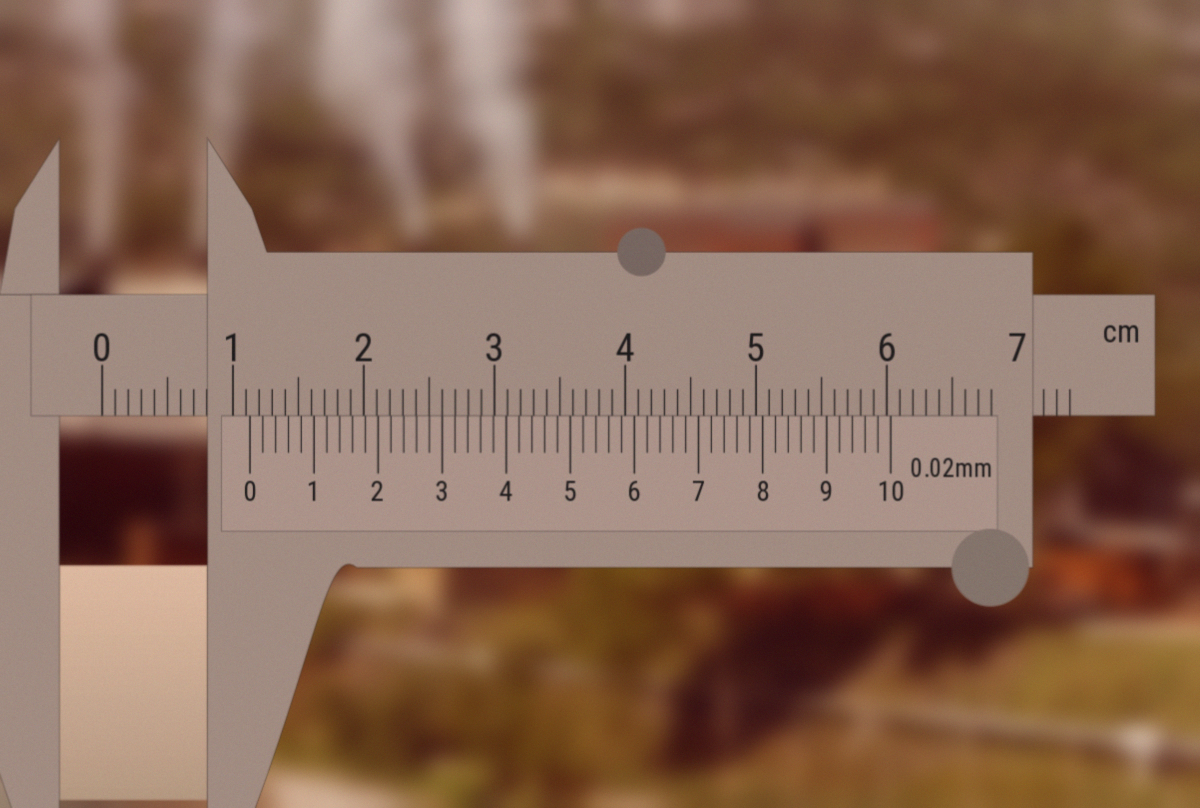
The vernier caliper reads 11.3
